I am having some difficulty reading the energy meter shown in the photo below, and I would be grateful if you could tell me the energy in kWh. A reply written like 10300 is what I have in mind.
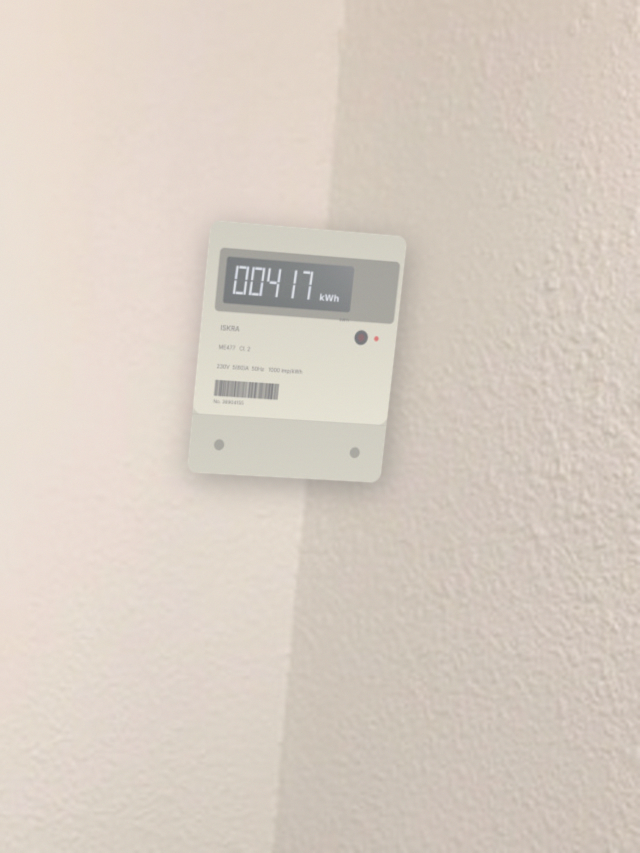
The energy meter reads 417
